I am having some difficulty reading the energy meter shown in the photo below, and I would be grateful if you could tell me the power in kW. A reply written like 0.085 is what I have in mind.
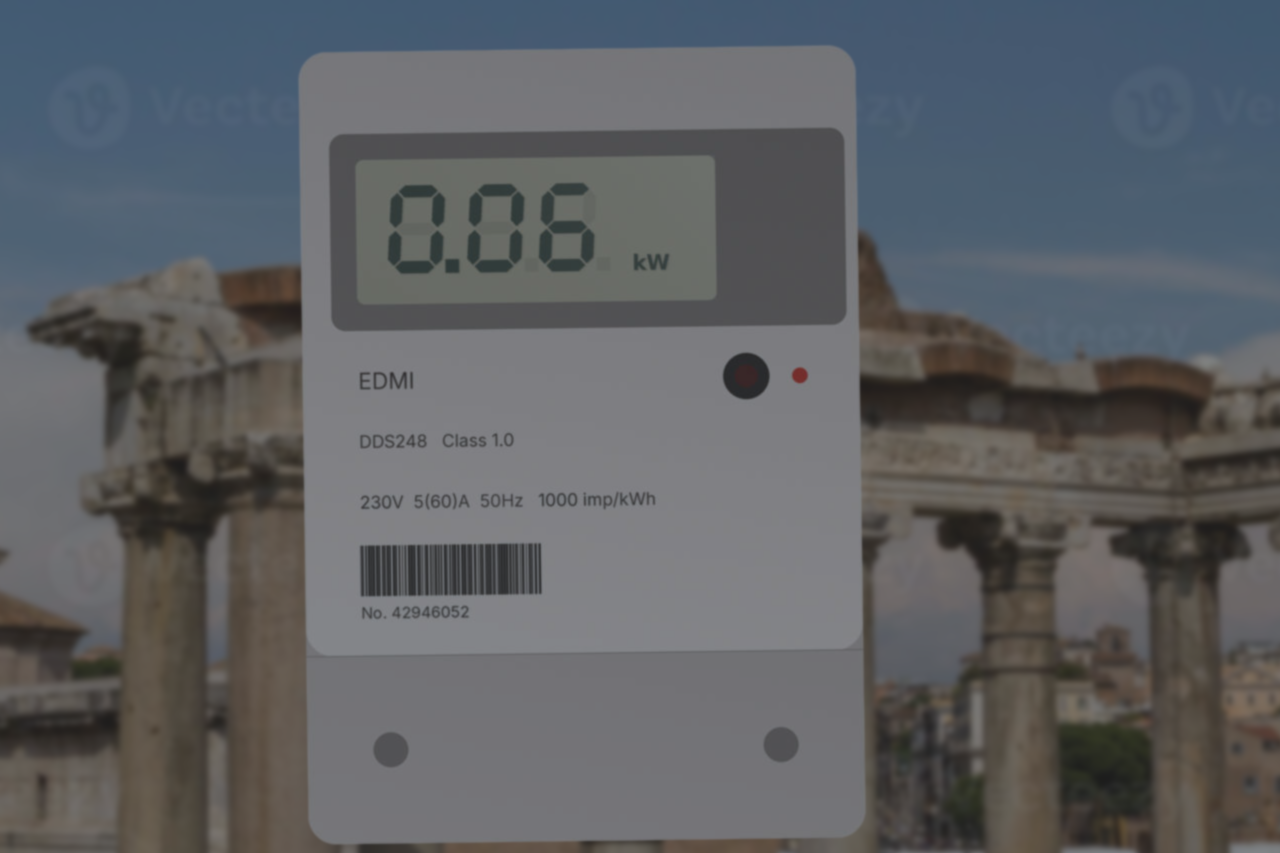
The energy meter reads 0.06
